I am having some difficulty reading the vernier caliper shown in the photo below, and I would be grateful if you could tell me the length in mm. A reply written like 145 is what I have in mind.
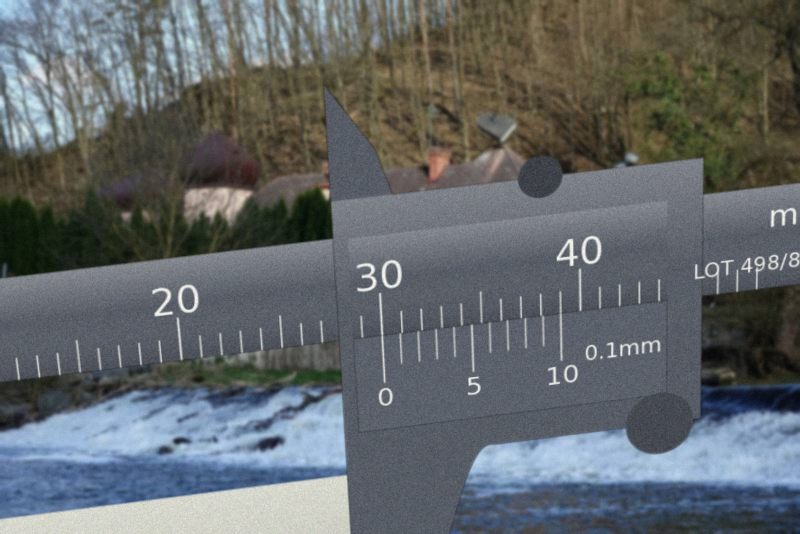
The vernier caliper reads 30.0
